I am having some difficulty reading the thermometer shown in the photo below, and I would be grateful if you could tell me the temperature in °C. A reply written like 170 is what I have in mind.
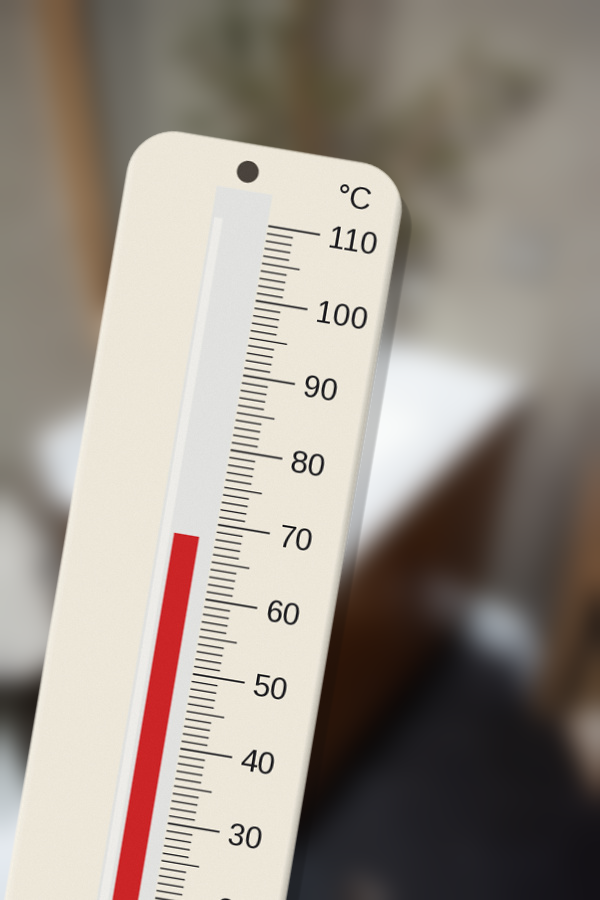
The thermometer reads 68
